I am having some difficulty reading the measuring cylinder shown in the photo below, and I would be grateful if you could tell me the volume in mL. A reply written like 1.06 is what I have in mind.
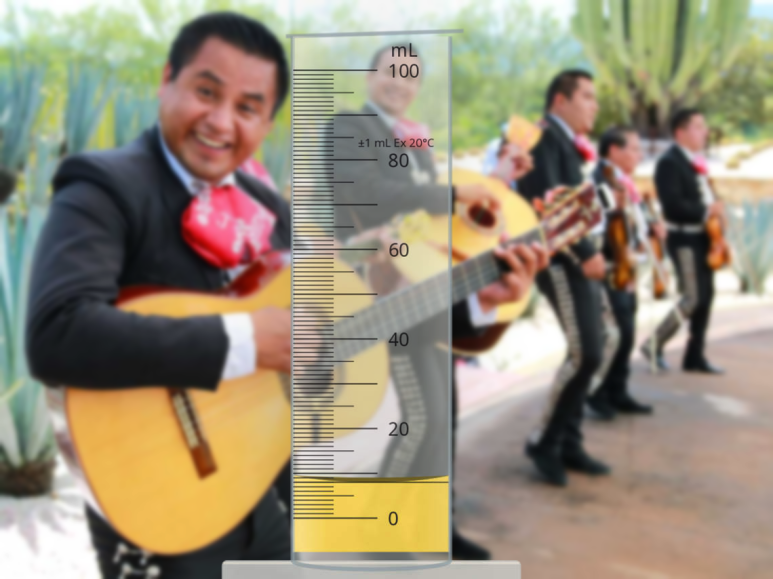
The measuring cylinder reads 8
